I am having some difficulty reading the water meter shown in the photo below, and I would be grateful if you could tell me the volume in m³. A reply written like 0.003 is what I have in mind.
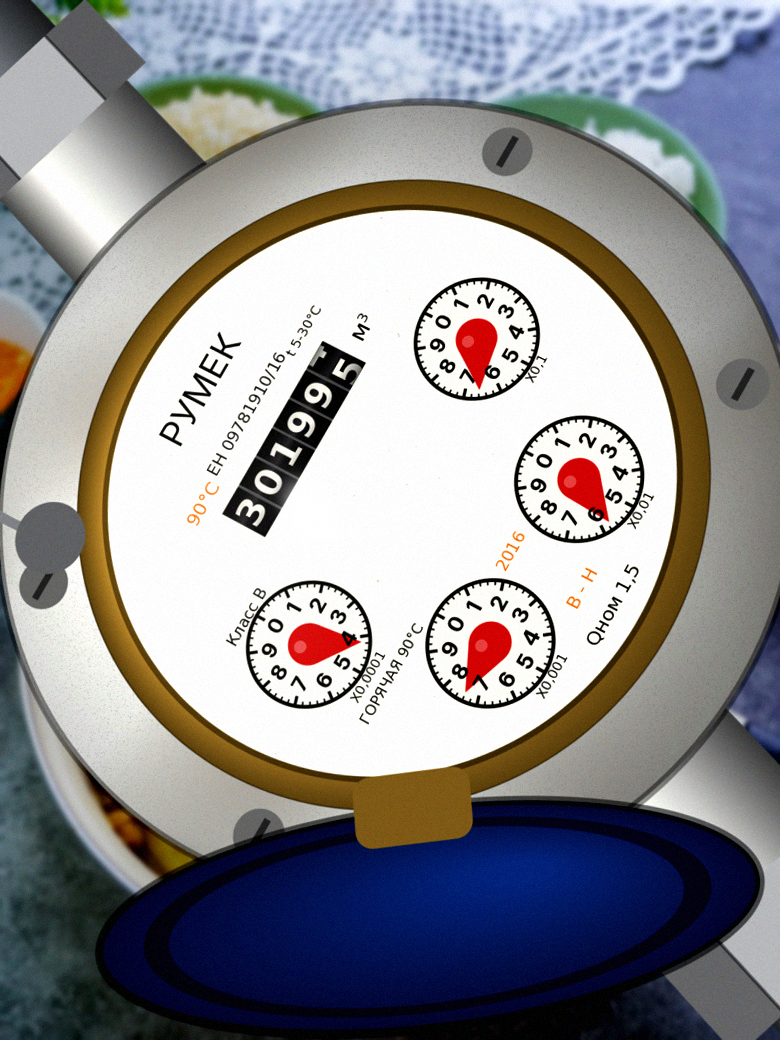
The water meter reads 301994.6574
